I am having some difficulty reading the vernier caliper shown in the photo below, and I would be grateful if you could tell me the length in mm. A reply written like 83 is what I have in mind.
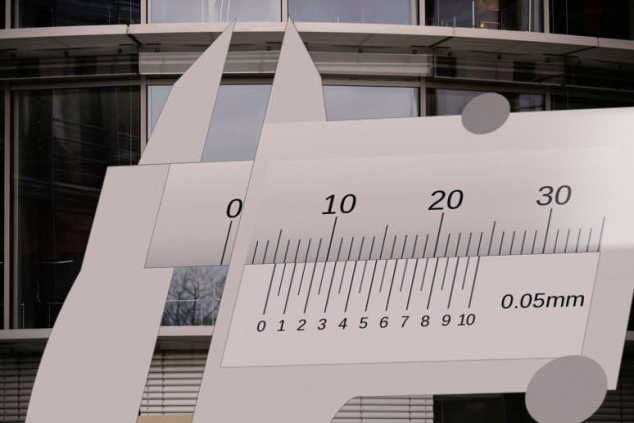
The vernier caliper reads 5.2
